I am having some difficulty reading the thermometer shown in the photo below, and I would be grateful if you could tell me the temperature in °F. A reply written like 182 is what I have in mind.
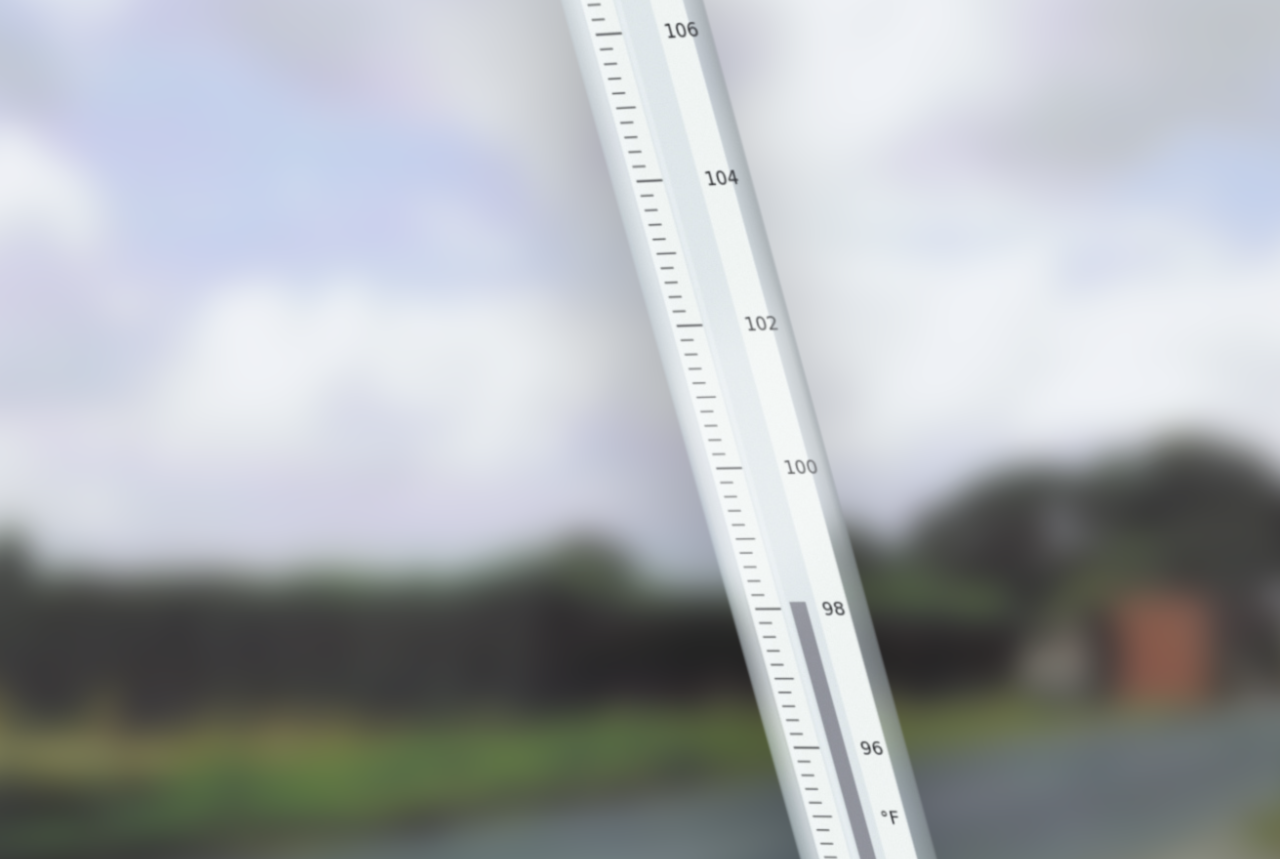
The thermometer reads 98.1
